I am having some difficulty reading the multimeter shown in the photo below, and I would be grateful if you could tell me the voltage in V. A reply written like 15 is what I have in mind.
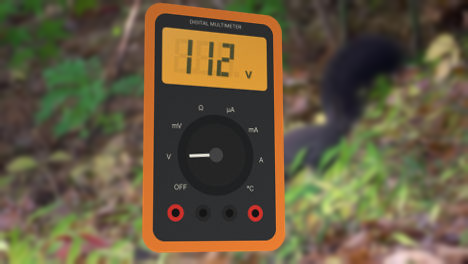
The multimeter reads 112
